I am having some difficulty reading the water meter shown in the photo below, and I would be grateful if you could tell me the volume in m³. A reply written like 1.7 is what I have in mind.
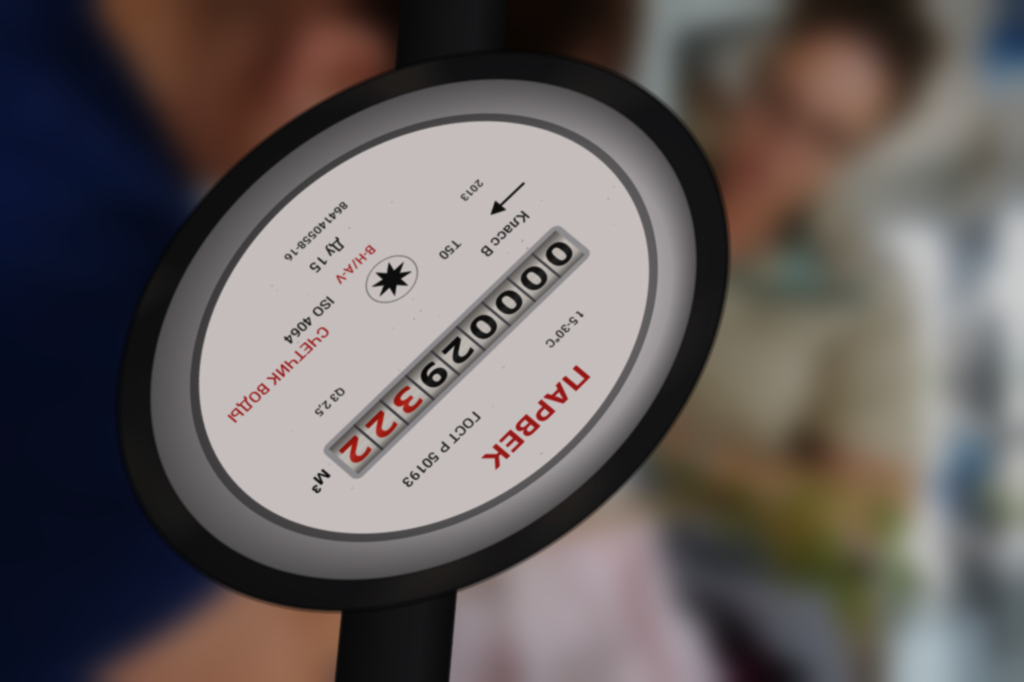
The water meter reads 29.322
